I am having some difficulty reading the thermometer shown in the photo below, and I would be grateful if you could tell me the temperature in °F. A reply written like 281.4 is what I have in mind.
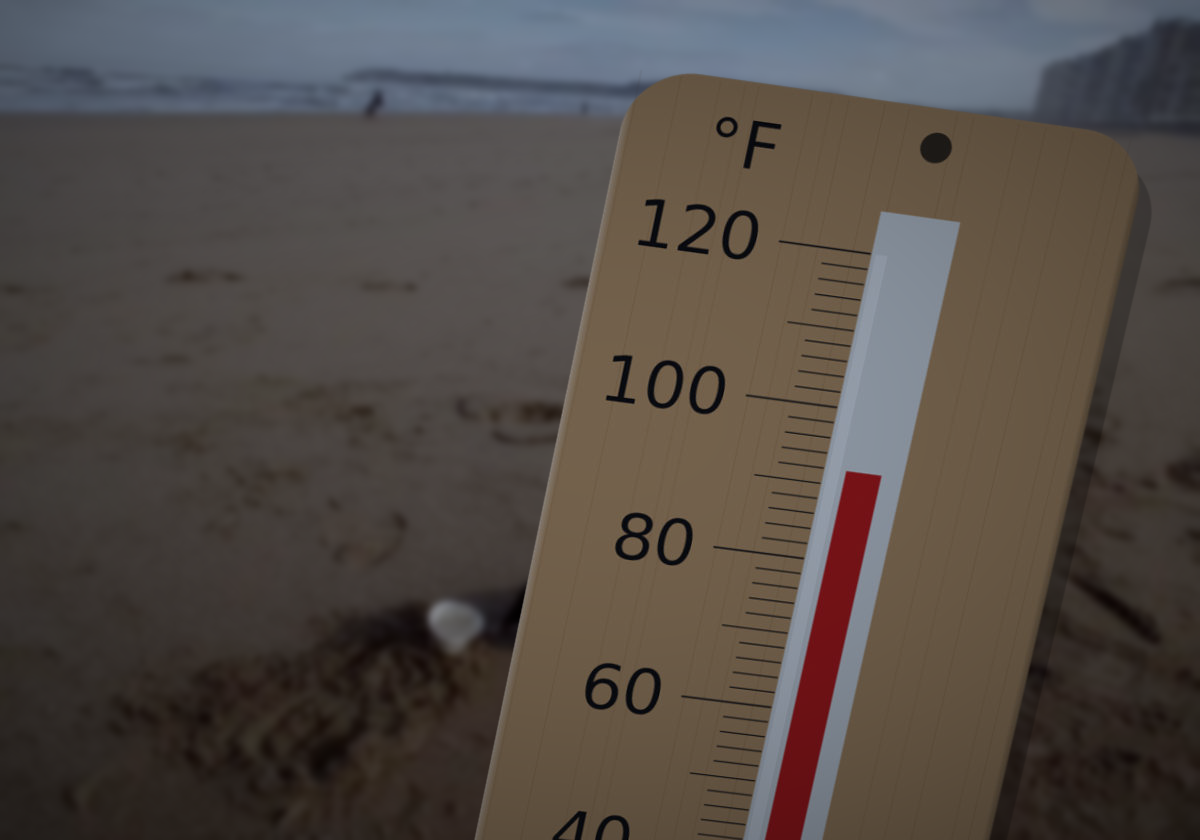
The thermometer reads 92
